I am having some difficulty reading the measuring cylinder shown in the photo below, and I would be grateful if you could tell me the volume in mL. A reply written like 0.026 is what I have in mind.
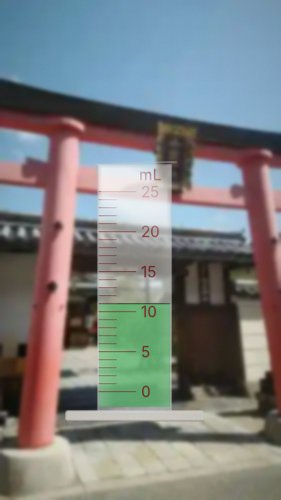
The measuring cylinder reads 11
